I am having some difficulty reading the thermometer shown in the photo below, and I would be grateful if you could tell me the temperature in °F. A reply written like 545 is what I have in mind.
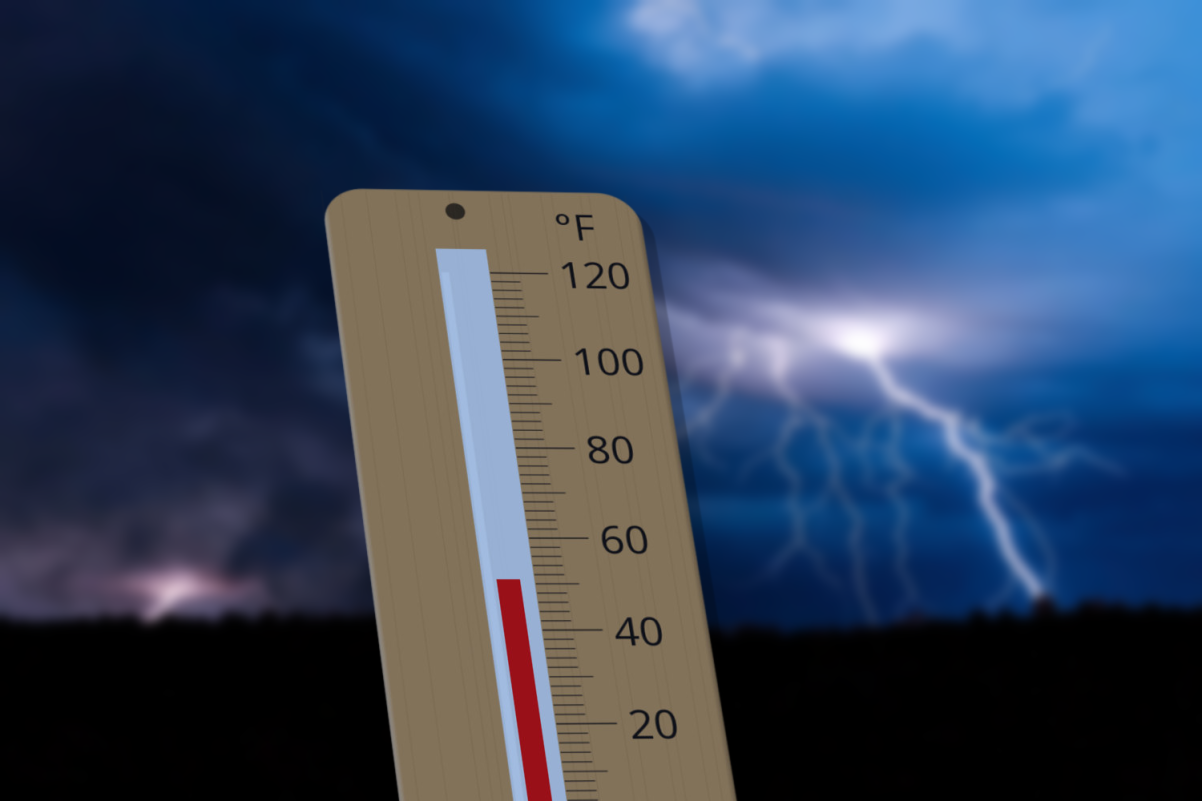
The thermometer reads 51
